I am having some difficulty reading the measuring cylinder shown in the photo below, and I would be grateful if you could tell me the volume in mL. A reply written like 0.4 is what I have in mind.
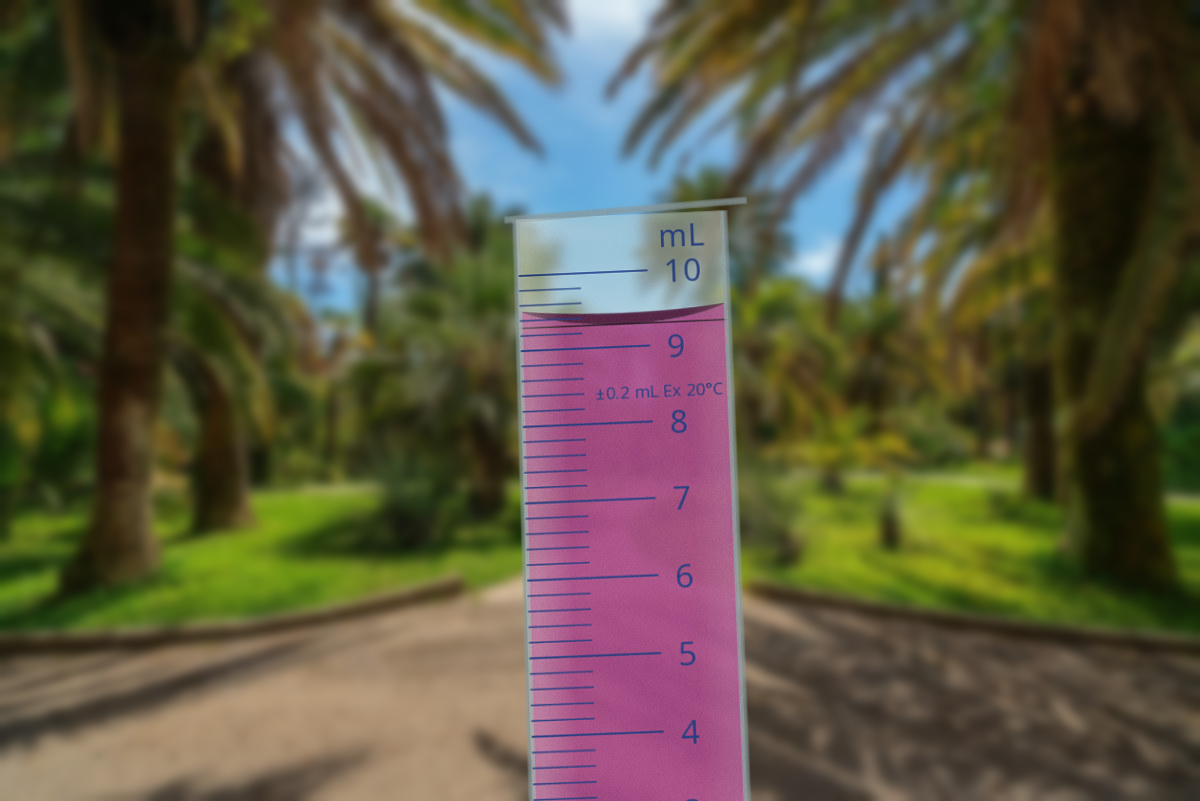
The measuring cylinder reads 9.3
